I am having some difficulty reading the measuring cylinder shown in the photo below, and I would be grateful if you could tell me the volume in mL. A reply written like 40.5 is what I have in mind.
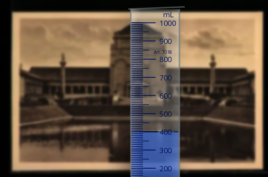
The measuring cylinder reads 400
